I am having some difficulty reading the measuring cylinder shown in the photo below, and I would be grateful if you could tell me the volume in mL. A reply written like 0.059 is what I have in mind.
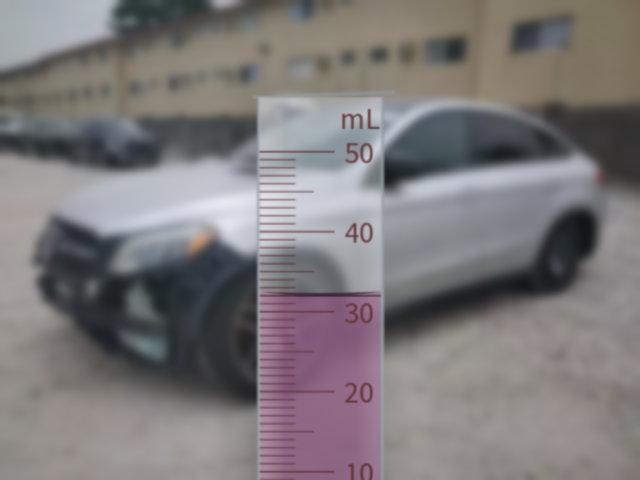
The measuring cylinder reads 32
